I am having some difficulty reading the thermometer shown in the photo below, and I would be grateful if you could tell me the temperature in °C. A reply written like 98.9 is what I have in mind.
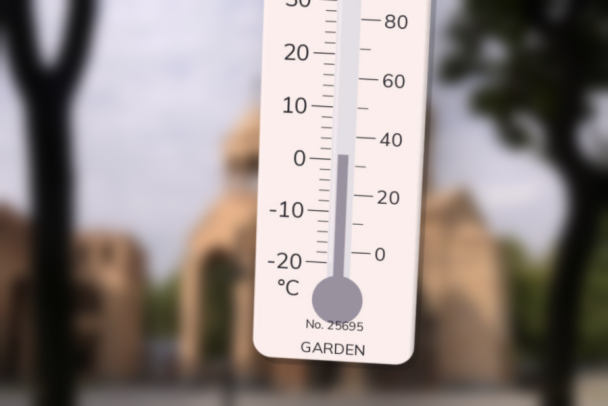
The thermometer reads 1
